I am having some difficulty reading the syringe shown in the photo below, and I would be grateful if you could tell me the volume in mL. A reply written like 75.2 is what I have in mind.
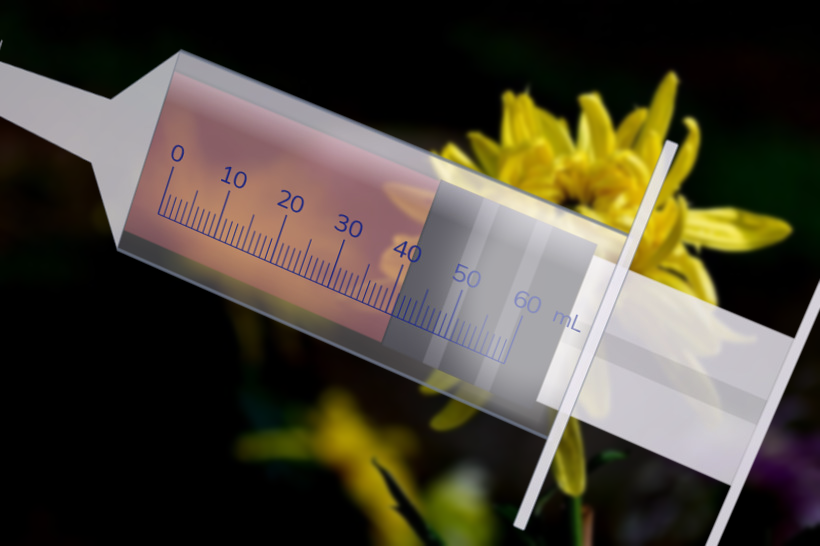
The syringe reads 41
